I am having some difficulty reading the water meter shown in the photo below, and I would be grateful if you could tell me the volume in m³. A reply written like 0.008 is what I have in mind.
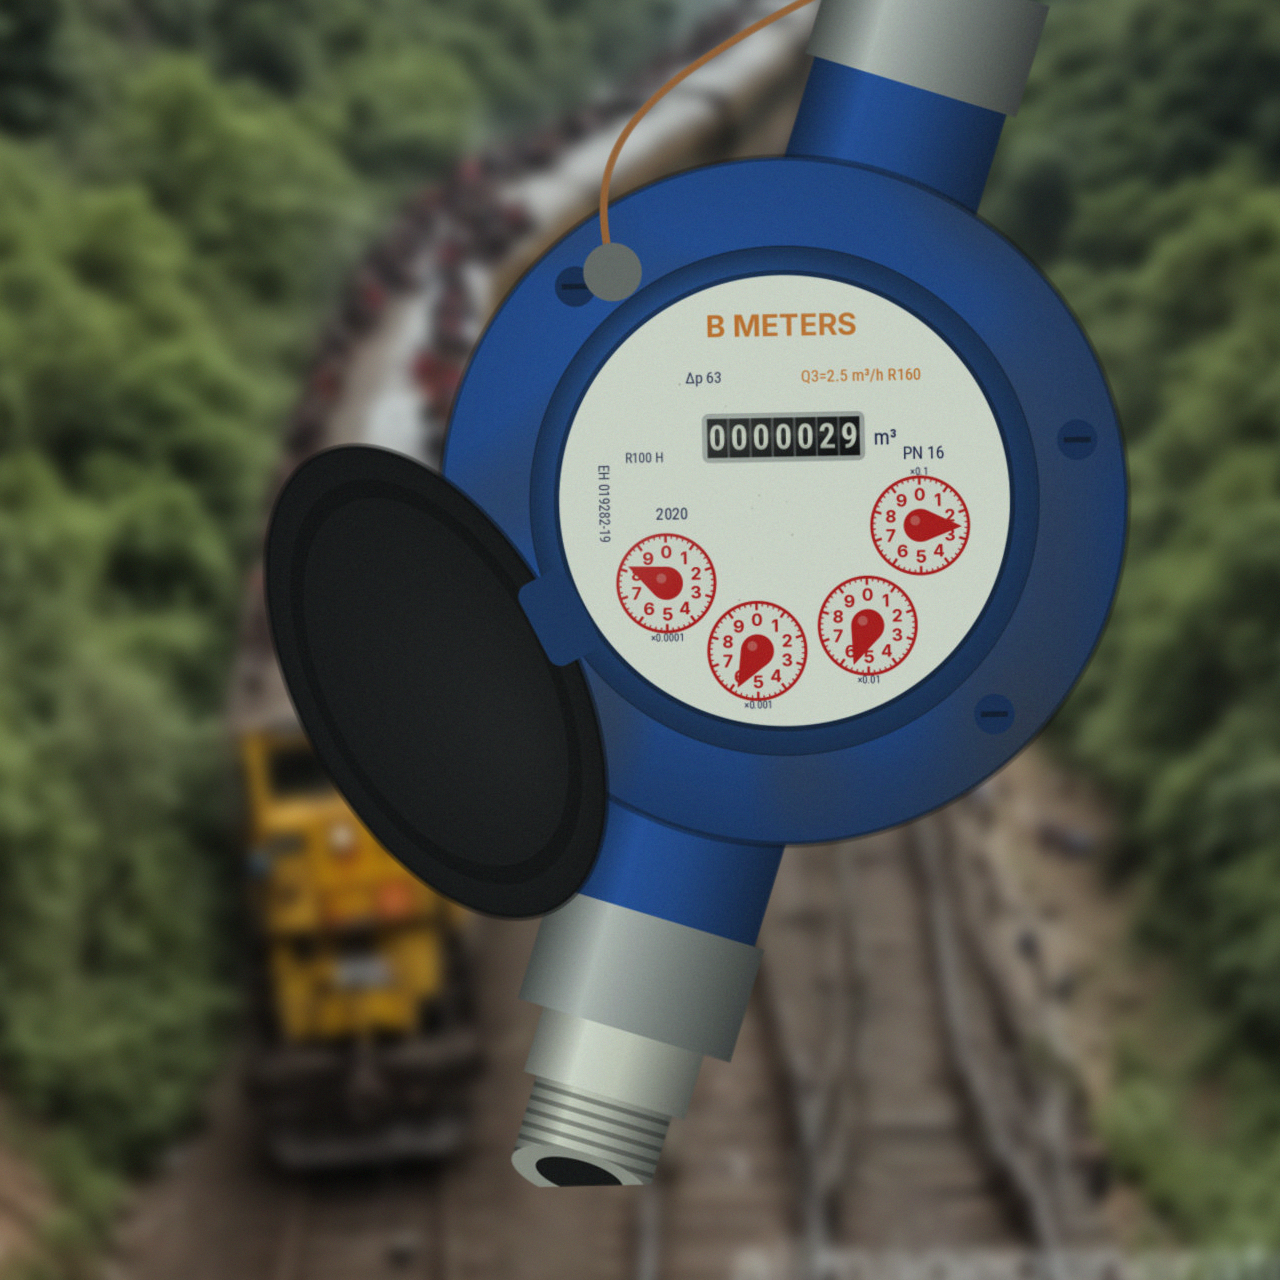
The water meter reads 29.2558
